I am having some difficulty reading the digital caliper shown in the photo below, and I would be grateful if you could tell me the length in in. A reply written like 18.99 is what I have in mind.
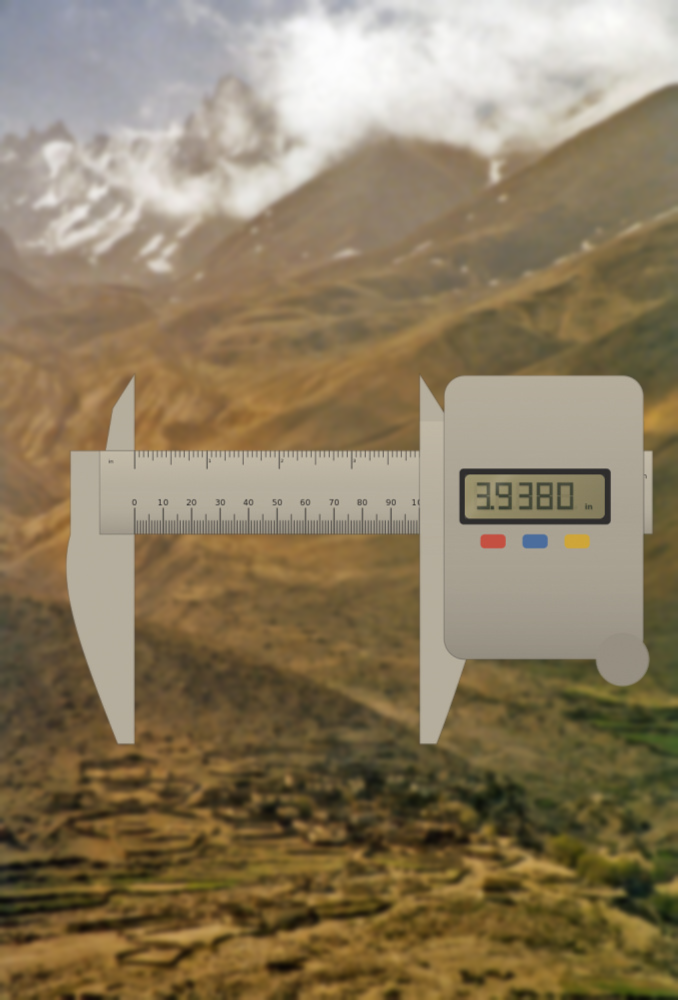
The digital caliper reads 3.9380
